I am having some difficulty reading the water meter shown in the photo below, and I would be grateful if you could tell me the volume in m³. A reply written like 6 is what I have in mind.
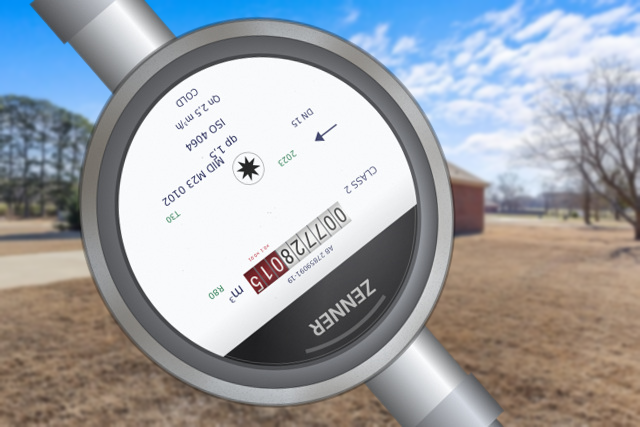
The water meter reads 7728.015
